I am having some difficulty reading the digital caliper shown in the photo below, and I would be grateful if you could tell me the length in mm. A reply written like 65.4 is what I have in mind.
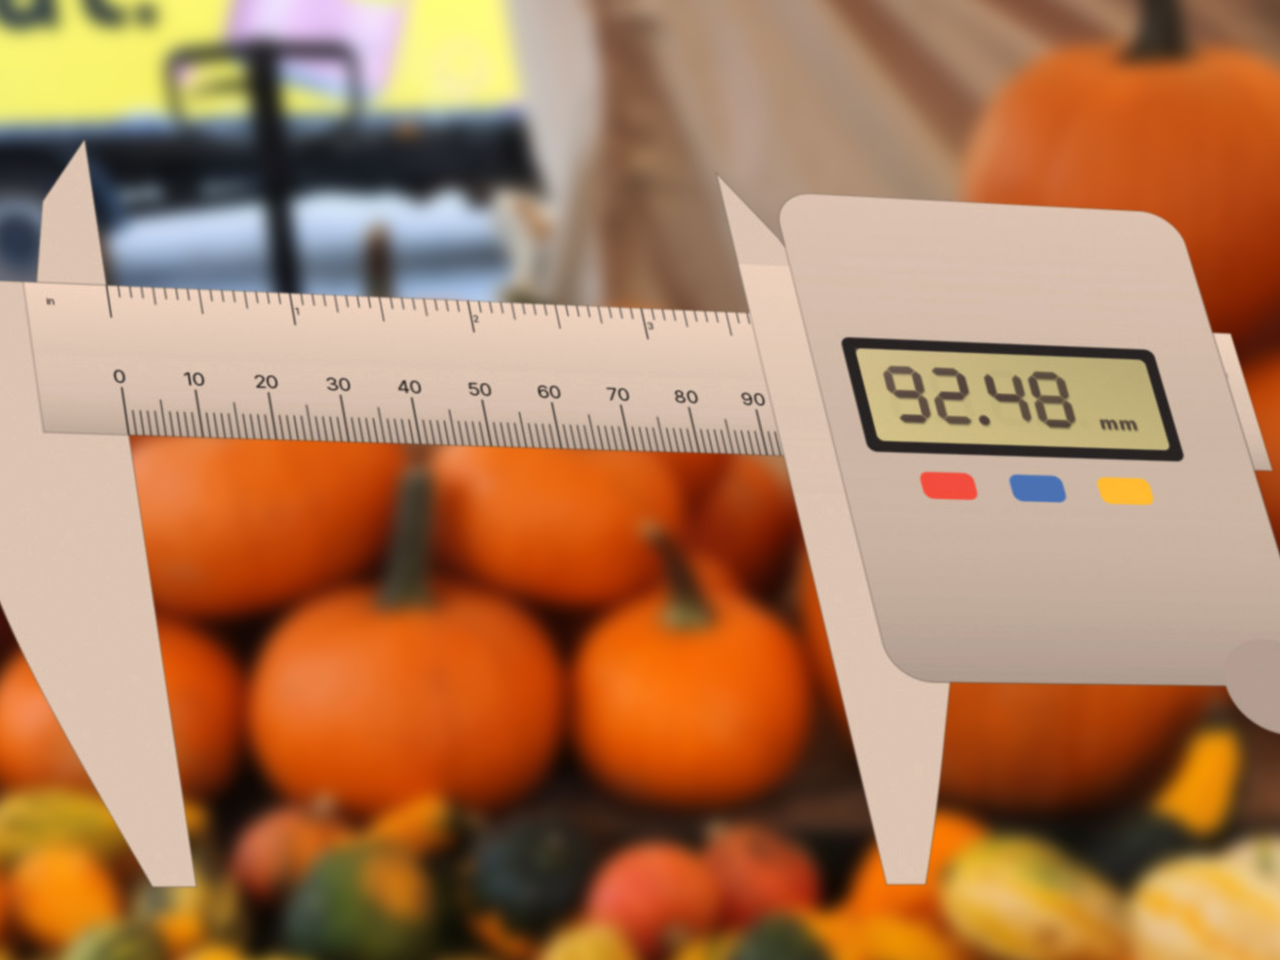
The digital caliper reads 92.48
